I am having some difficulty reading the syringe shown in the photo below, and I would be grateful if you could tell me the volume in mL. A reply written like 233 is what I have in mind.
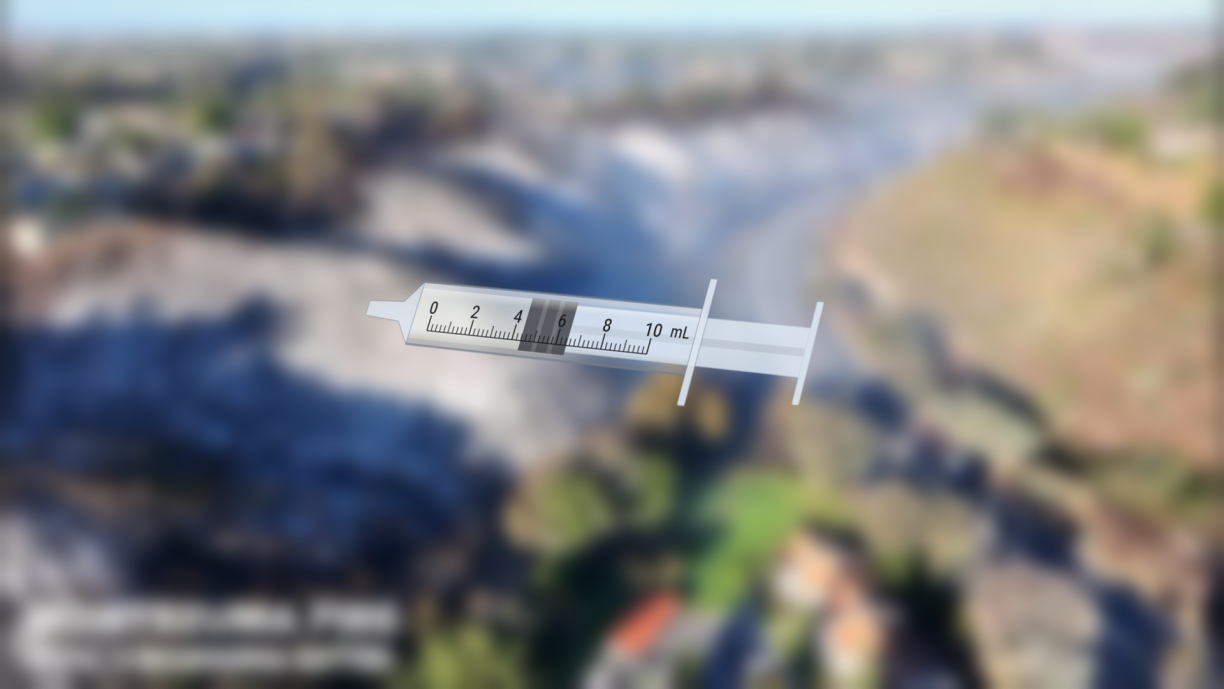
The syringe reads 4.4
